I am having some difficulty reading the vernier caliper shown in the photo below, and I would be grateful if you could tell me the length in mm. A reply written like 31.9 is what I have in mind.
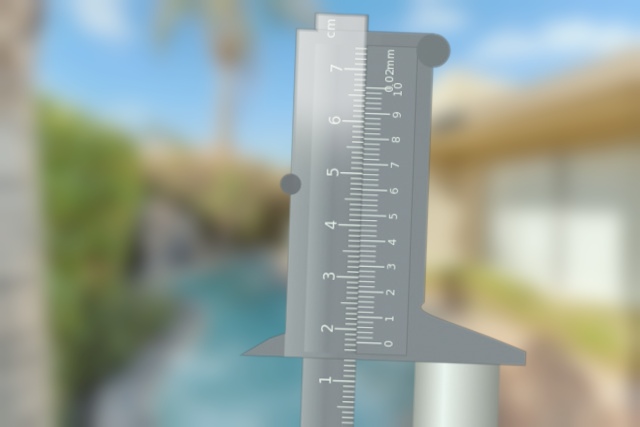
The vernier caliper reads 17.5
